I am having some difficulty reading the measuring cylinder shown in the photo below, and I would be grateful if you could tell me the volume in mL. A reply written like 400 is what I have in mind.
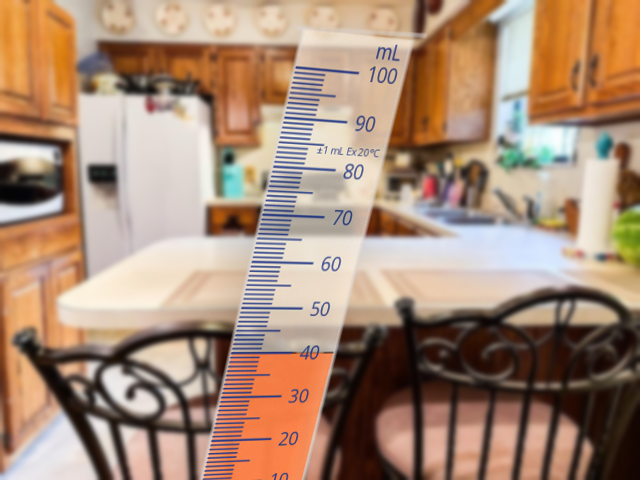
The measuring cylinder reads 40
